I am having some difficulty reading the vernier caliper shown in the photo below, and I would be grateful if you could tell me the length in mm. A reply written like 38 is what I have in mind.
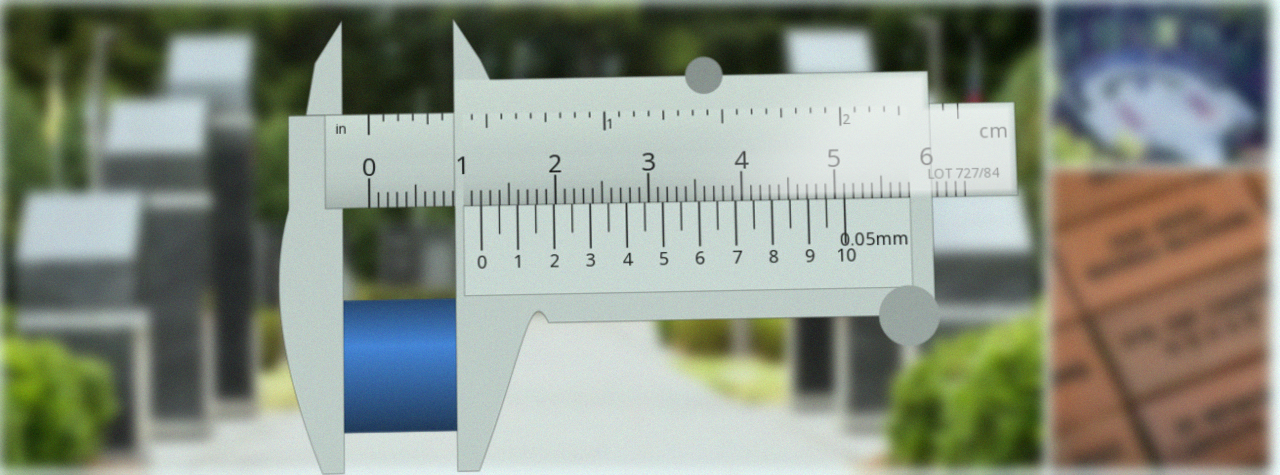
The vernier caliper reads 12.0
